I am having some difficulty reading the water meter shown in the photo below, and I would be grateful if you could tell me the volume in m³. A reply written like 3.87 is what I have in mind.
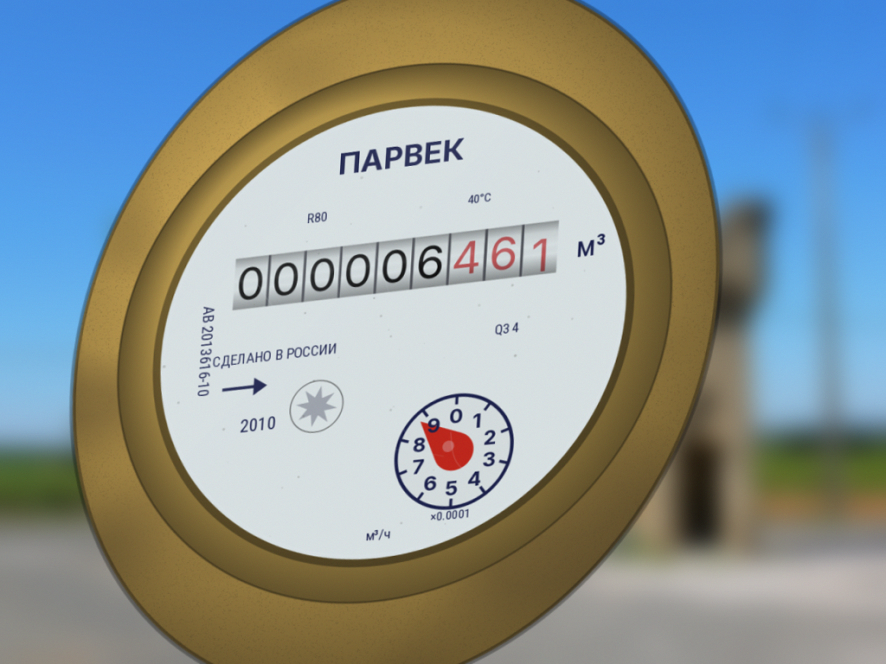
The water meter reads 6.4608
